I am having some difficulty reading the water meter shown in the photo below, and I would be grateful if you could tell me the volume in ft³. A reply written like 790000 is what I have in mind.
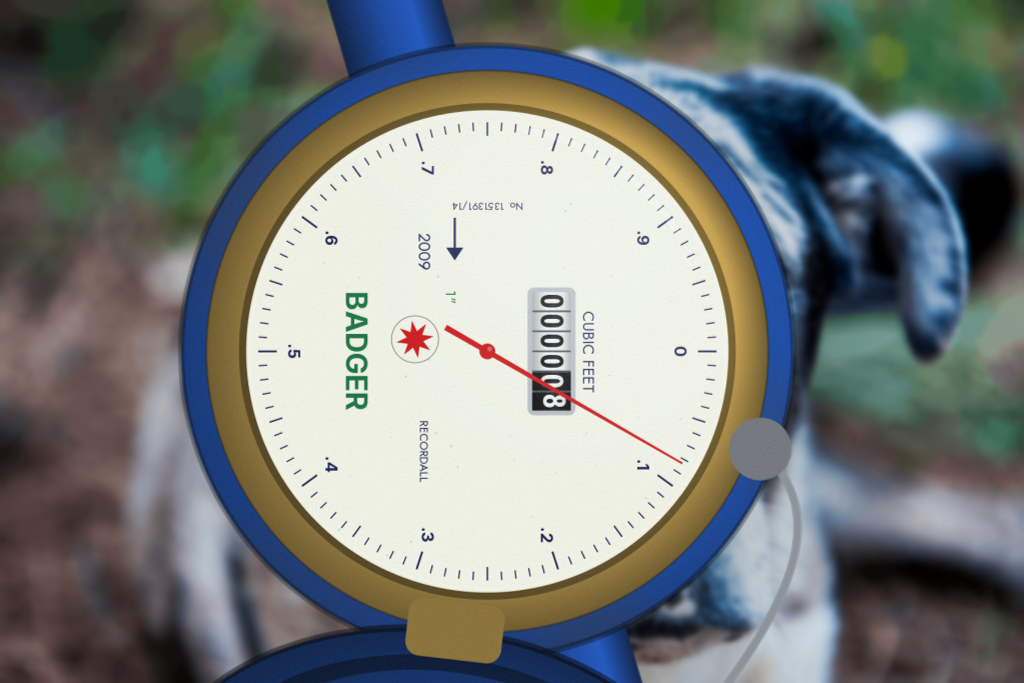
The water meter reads 8.08
